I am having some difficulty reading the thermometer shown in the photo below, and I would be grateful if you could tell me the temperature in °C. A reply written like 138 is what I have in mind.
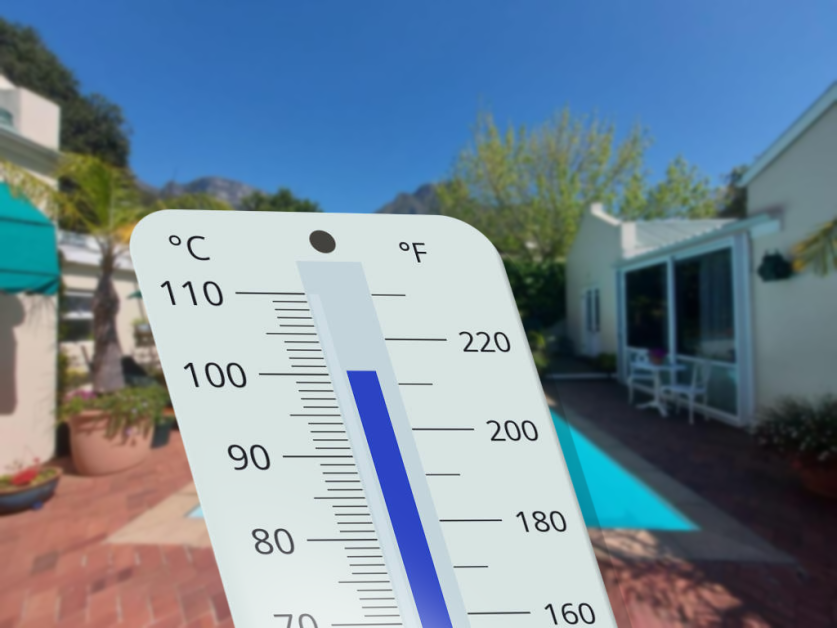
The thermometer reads 100.5
